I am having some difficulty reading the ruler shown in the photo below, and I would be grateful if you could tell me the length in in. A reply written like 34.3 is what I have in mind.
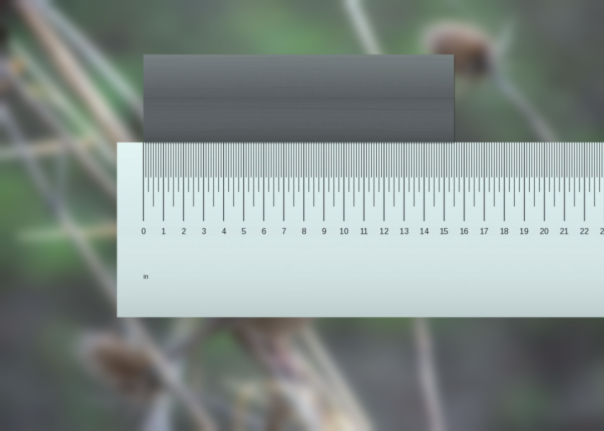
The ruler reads 15.5
